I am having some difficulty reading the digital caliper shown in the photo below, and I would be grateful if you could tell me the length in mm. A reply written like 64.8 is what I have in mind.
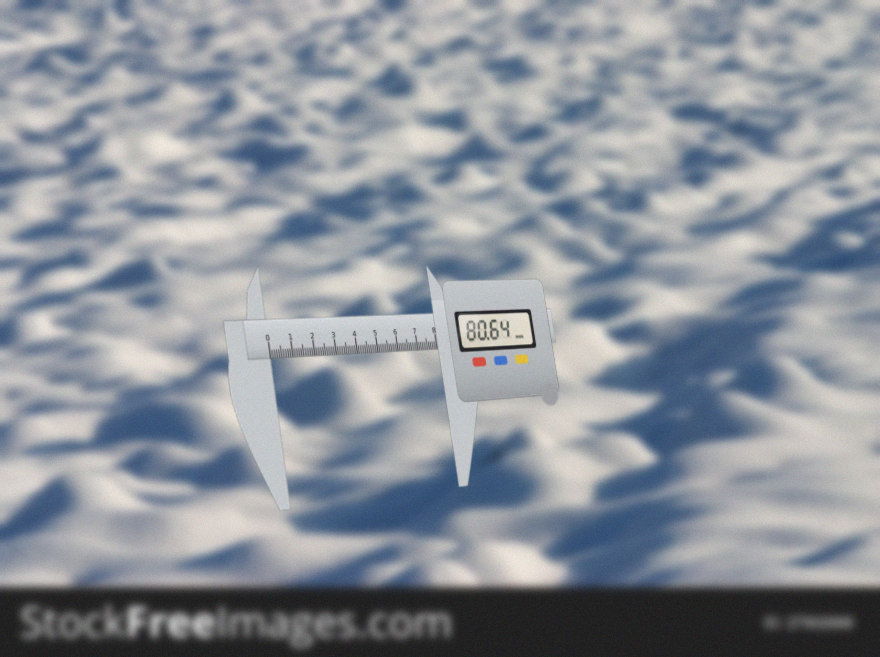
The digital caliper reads 80.64
